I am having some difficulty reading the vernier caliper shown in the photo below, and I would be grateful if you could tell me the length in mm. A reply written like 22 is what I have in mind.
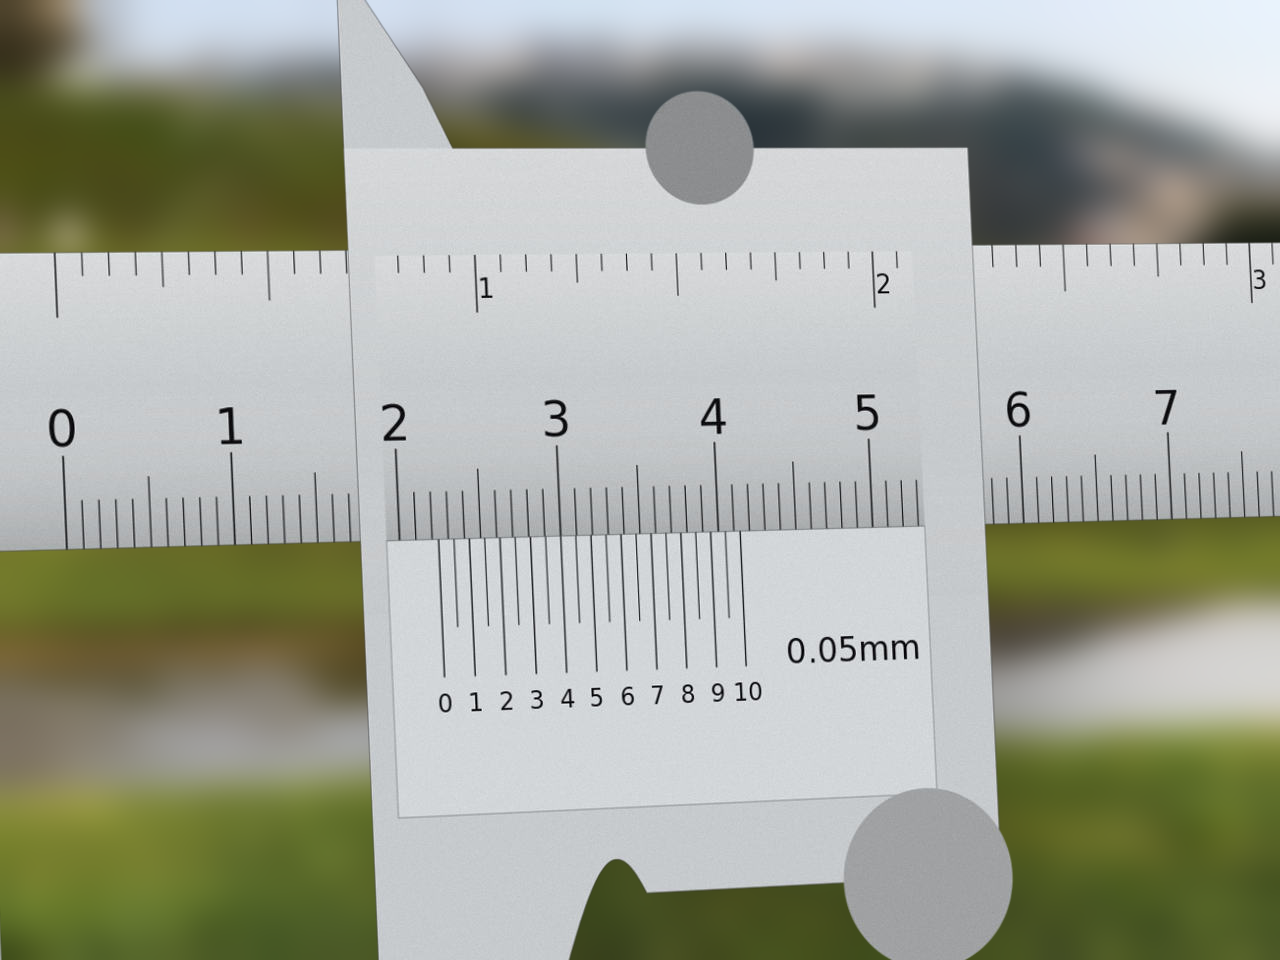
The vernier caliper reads 22.4
